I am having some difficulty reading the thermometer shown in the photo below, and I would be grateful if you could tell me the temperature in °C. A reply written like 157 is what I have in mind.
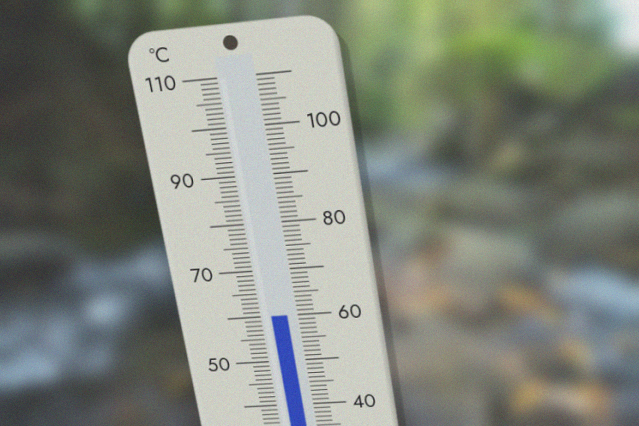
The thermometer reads 60
